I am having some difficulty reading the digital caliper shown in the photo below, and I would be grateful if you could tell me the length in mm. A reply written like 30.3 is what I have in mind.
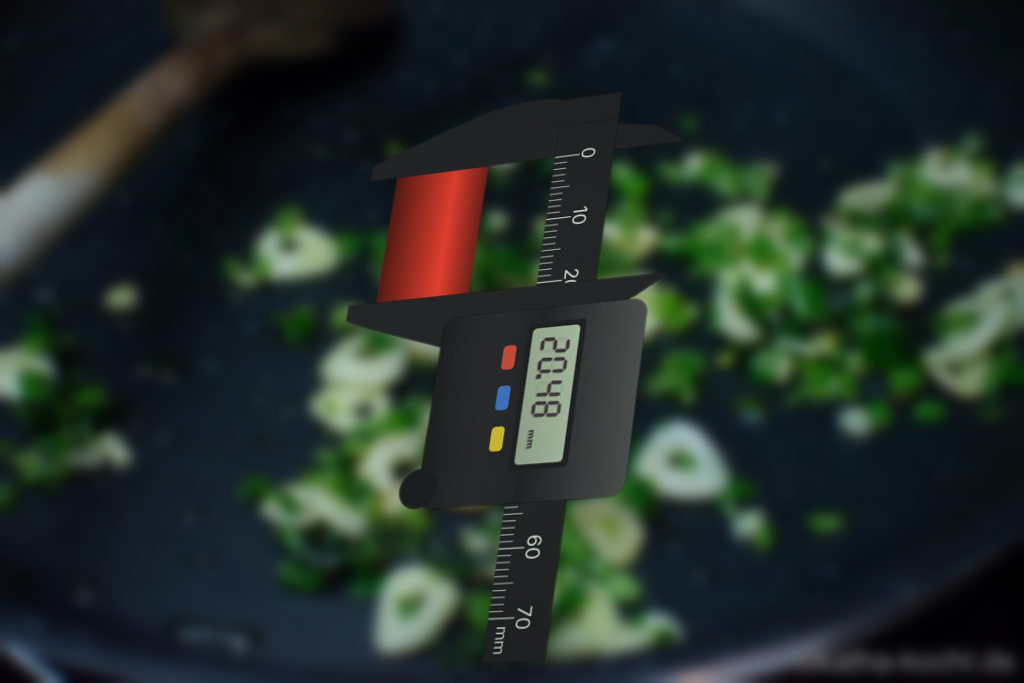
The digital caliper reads 20.48
